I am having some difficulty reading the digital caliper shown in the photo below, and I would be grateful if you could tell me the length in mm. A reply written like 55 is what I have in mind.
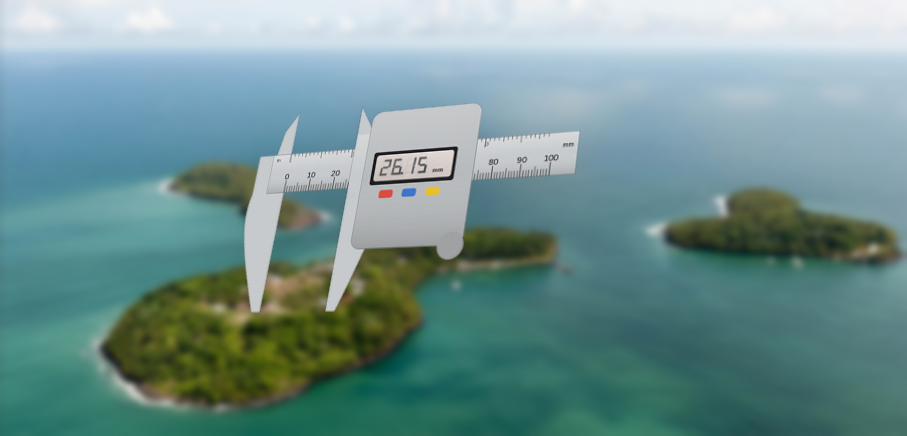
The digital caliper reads 26.15
